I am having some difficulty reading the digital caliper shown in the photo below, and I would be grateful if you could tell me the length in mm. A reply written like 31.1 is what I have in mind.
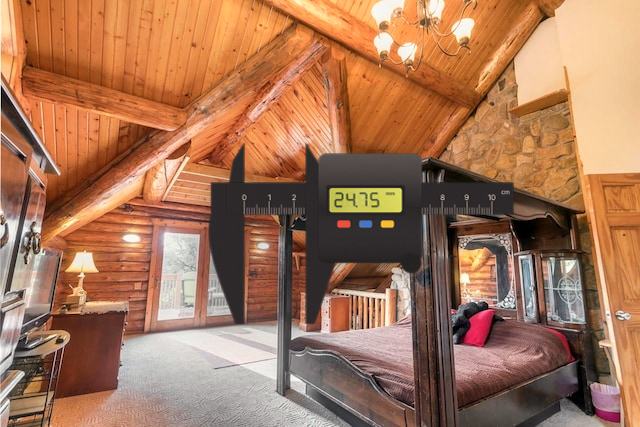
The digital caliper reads 24.75
